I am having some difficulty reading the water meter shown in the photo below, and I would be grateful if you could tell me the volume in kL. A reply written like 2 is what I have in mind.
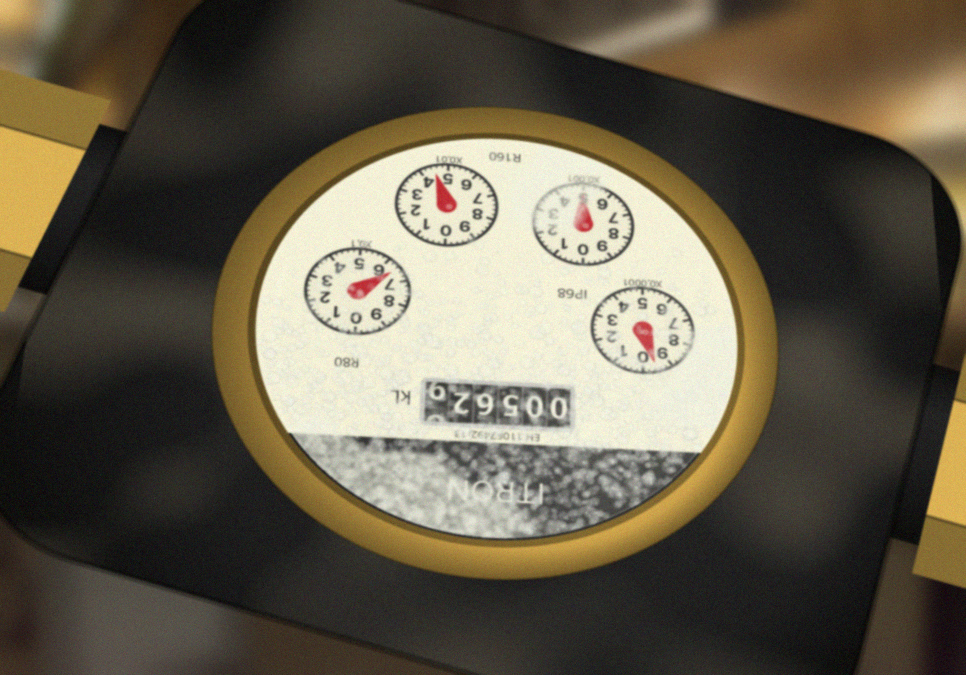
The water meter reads 5628.6449
